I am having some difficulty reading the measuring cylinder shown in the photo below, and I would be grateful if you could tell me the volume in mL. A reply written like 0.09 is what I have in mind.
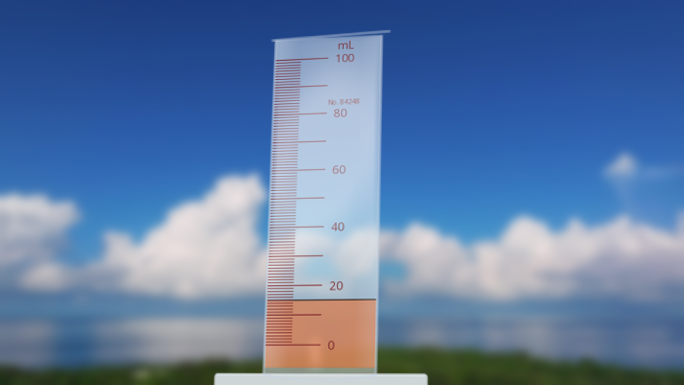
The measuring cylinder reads 15
